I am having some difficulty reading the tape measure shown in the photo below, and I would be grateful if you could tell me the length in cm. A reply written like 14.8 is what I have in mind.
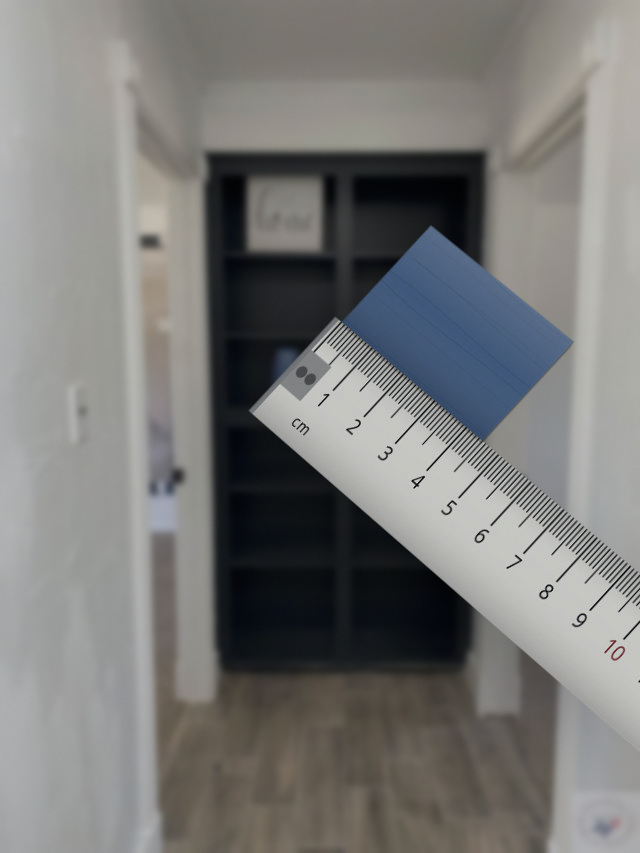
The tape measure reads 4.5
